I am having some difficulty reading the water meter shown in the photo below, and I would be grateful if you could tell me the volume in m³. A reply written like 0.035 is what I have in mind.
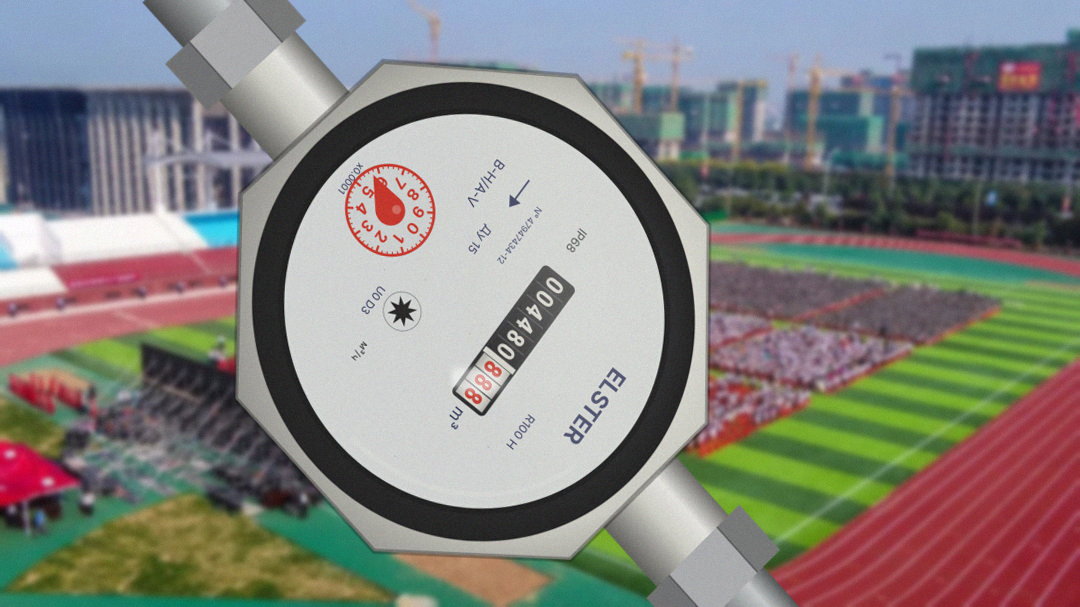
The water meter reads 4480.8885
